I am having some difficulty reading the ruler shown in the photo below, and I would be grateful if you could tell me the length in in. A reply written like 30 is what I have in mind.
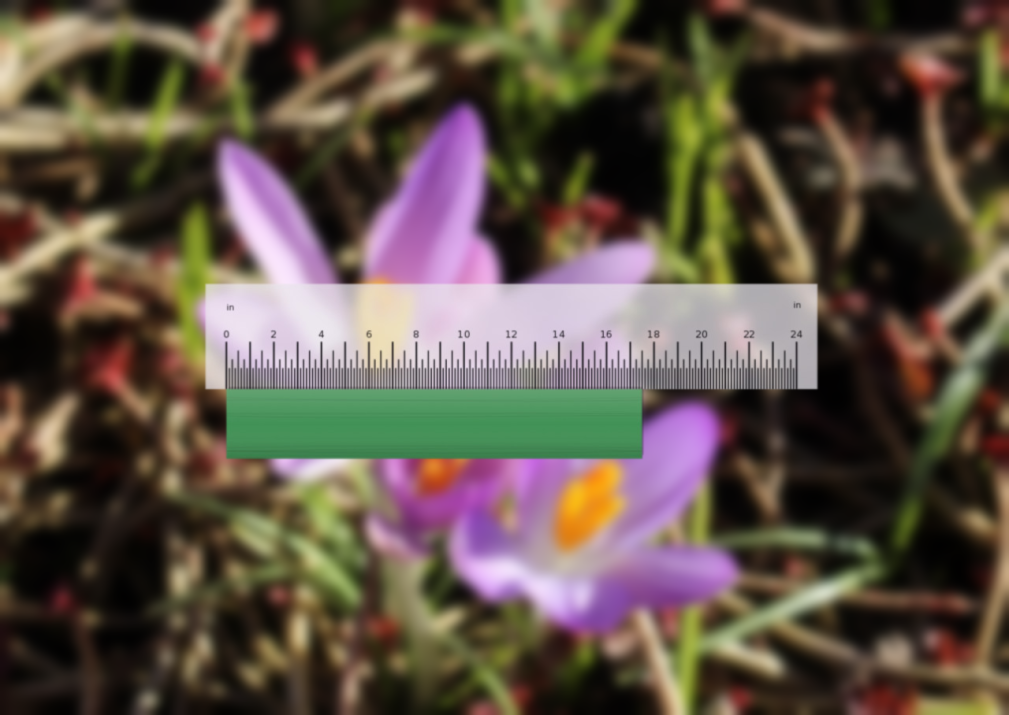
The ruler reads 17.5
